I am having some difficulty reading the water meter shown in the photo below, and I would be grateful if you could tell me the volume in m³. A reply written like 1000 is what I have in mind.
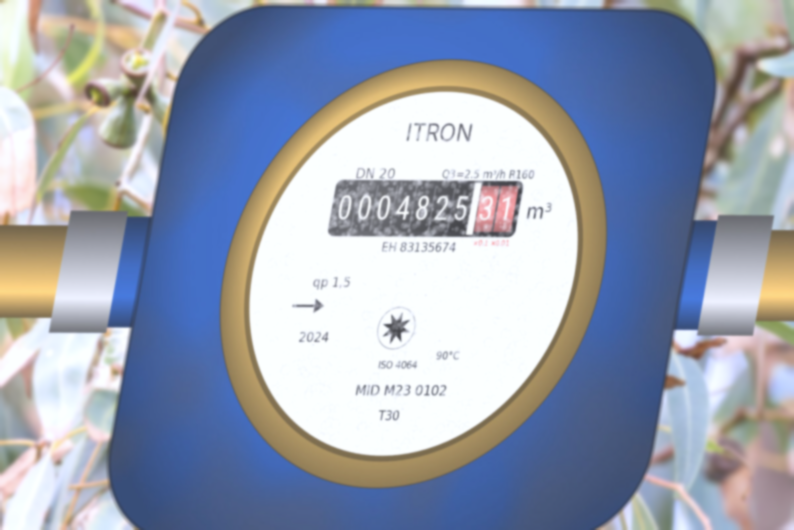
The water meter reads 4825.31
